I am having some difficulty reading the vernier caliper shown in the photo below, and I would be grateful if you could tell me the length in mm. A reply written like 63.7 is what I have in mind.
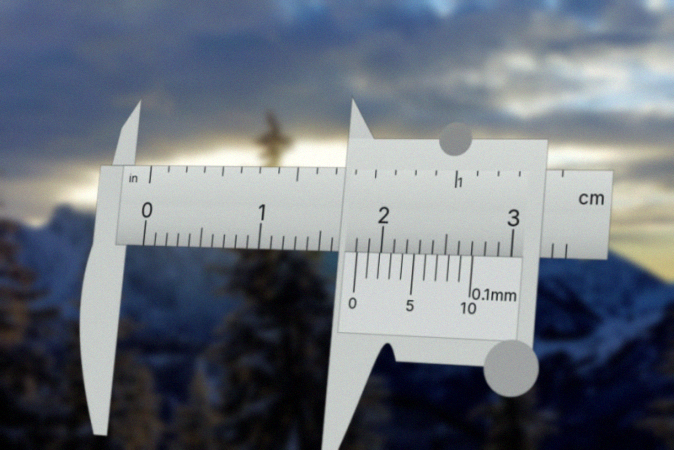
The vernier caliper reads 18.1
